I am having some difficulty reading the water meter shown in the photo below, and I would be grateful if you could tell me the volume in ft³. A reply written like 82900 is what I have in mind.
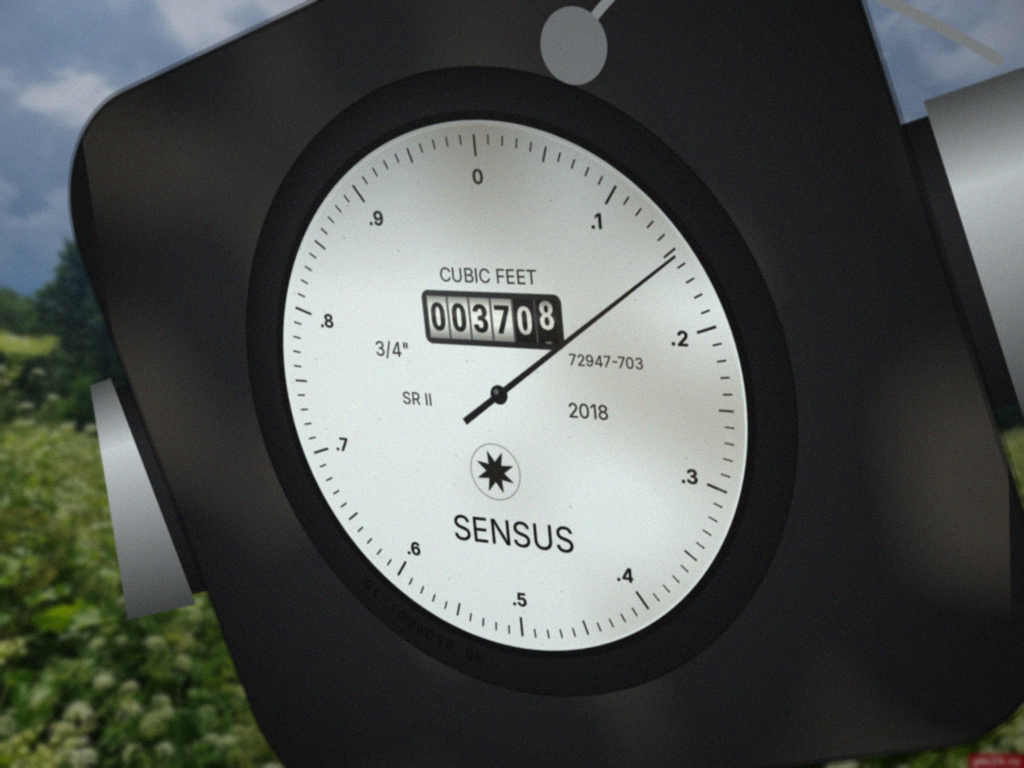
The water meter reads 3708.15
